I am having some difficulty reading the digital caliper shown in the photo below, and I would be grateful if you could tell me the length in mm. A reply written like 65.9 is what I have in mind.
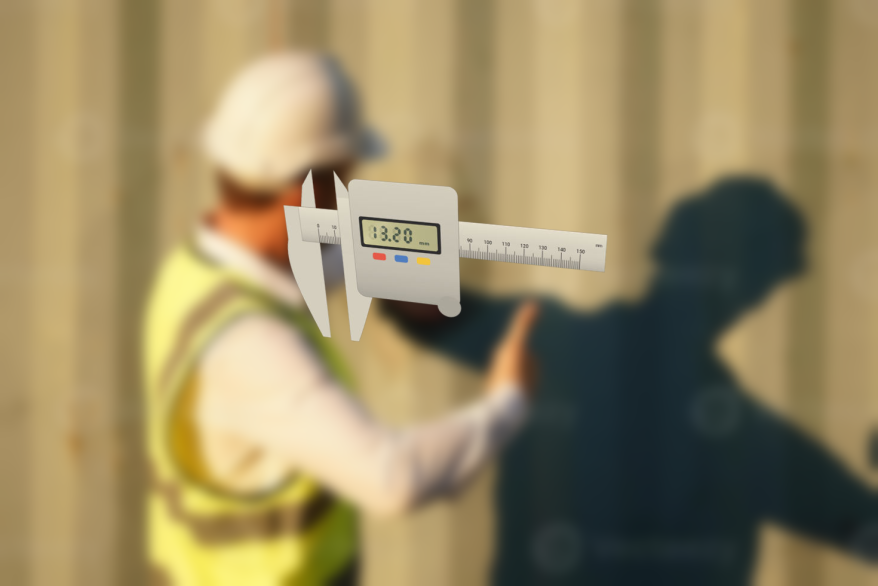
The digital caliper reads 13.20
